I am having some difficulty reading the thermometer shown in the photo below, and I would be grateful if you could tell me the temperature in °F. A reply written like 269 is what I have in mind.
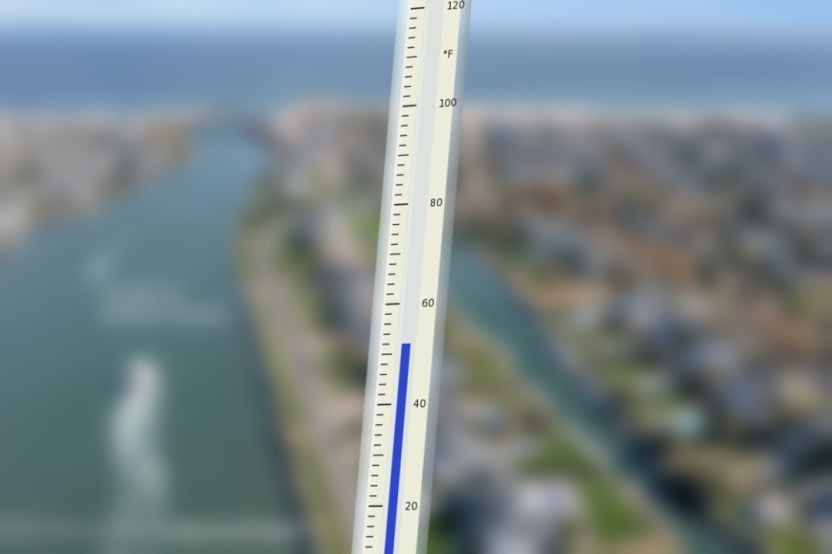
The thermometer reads 52
